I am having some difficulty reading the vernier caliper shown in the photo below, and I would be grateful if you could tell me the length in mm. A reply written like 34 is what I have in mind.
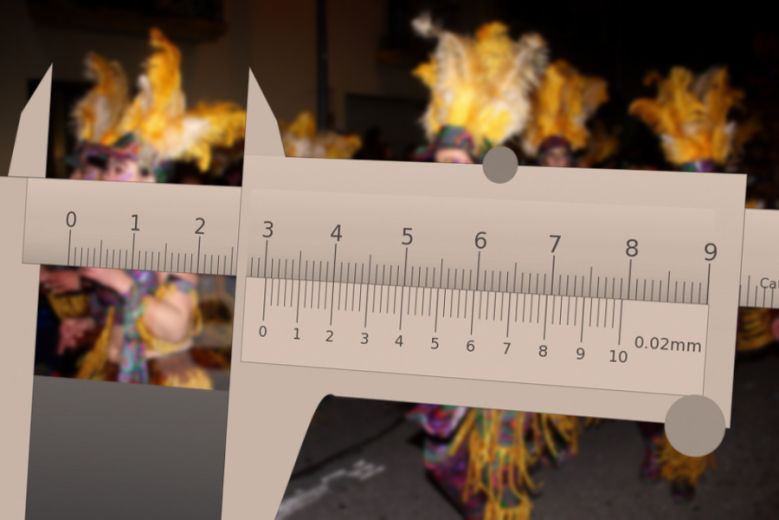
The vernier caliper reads 30.2
